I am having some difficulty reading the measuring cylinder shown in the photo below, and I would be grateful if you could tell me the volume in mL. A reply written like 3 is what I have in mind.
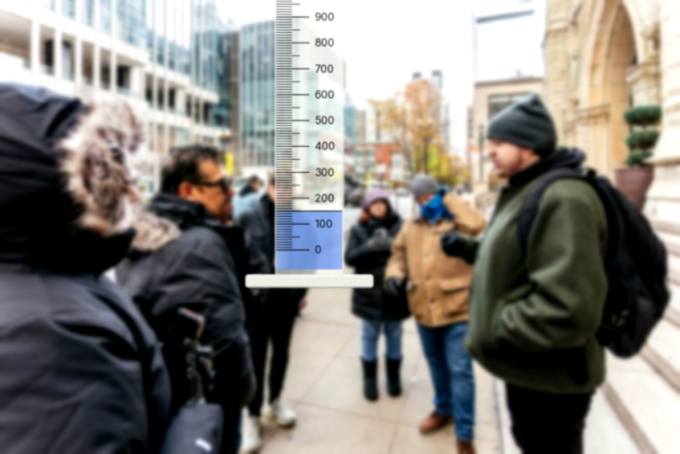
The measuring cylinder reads 150
